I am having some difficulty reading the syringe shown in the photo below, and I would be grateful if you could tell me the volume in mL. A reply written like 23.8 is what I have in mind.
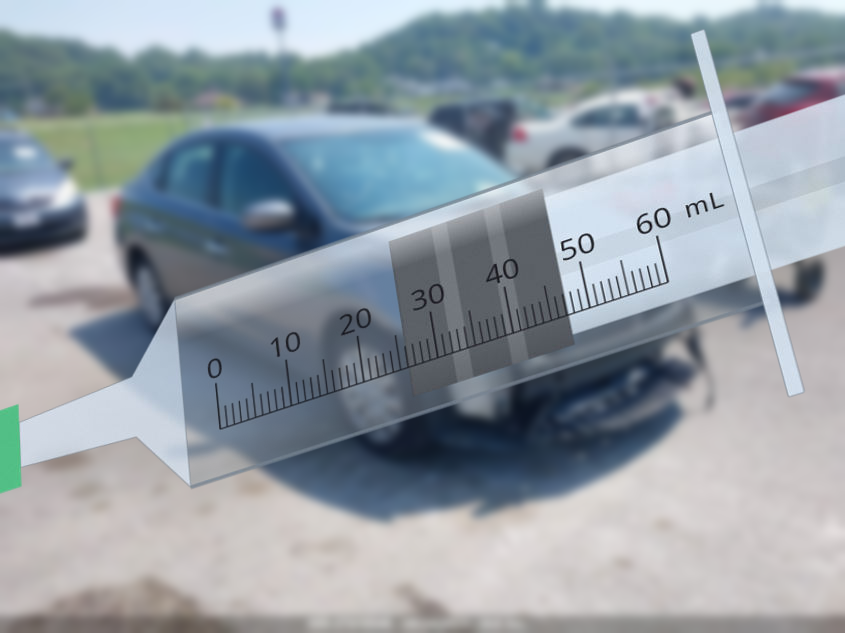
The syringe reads 26
